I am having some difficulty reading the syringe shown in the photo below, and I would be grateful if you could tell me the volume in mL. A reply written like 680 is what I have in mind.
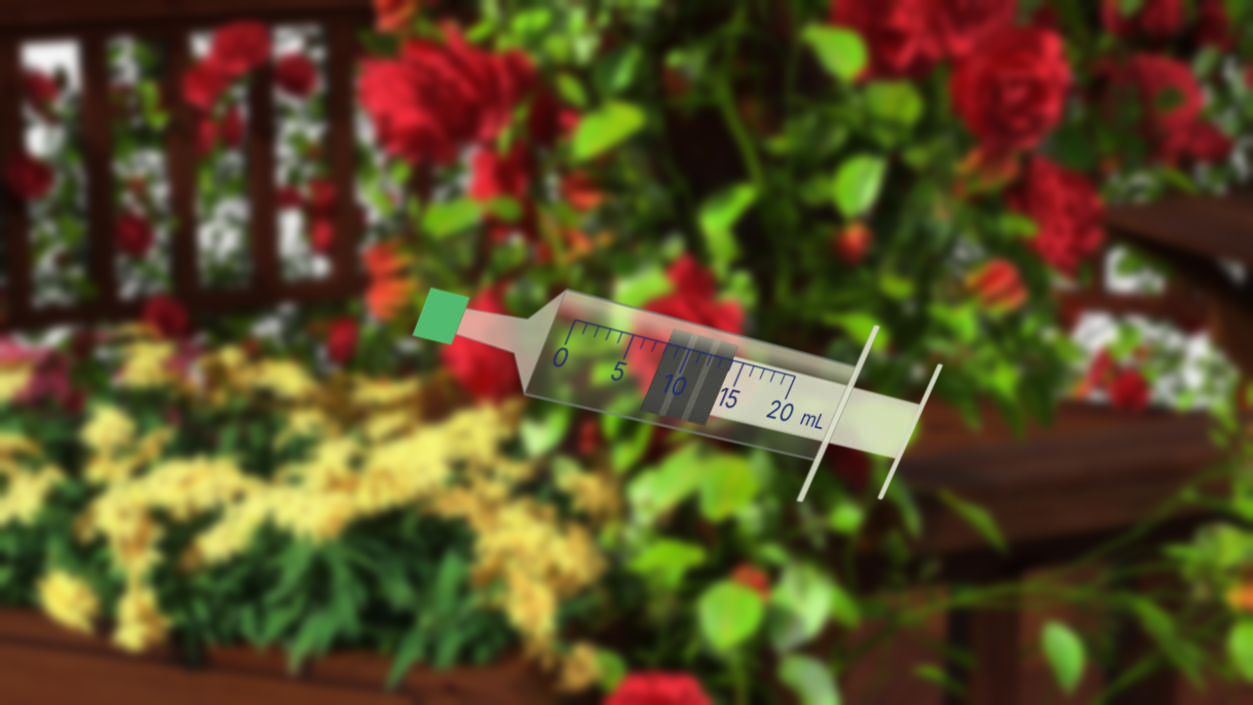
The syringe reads 8
